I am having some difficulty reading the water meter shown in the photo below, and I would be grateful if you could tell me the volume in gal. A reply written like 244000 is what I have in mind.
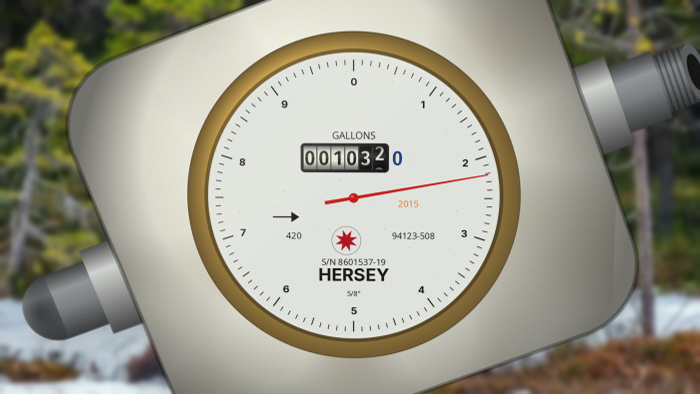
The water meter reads 10322.2
